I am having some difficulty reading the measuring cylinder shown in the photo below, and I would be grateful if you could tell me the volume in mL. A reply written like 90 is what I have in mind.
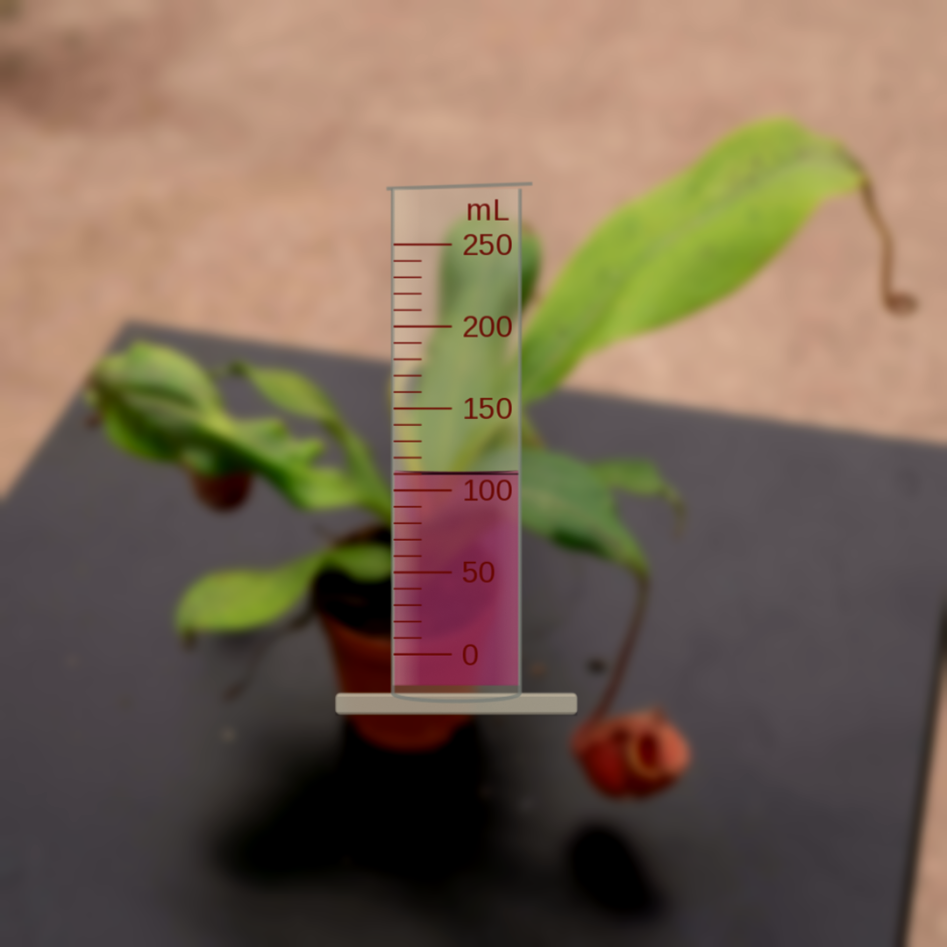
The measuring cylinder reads 110
